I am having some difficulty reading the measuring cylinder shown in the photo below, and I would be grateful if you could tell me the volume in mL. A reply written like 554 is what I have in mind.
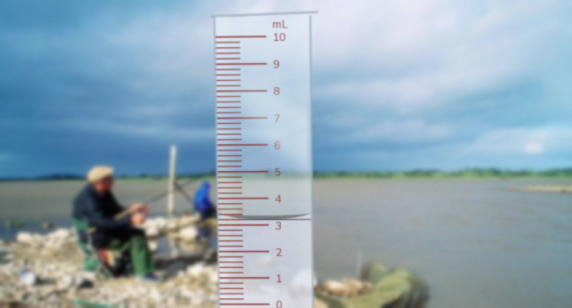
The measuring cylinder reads 3.2
